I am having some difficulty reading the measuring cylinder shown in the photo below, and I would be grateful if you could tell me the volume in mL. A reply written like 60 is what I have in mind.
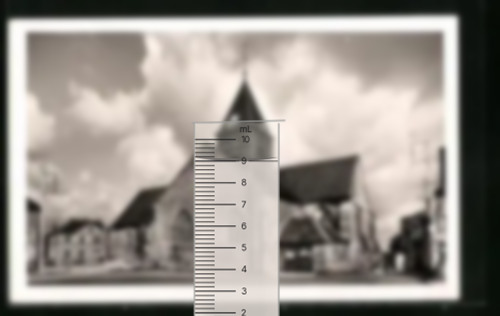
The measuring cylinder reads 9
